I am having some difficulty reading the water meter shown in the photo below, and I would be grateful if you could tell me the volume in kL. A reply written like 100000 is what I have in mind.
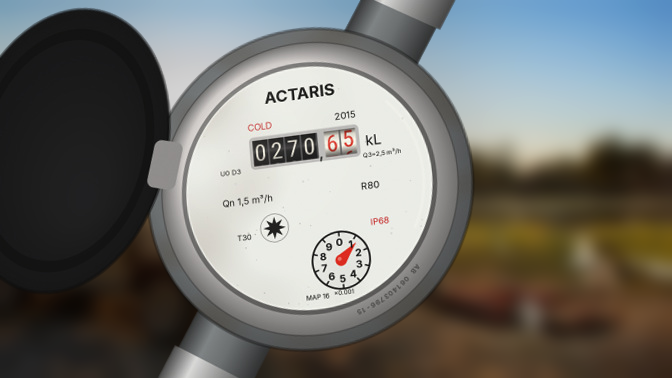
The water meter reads 270.651
